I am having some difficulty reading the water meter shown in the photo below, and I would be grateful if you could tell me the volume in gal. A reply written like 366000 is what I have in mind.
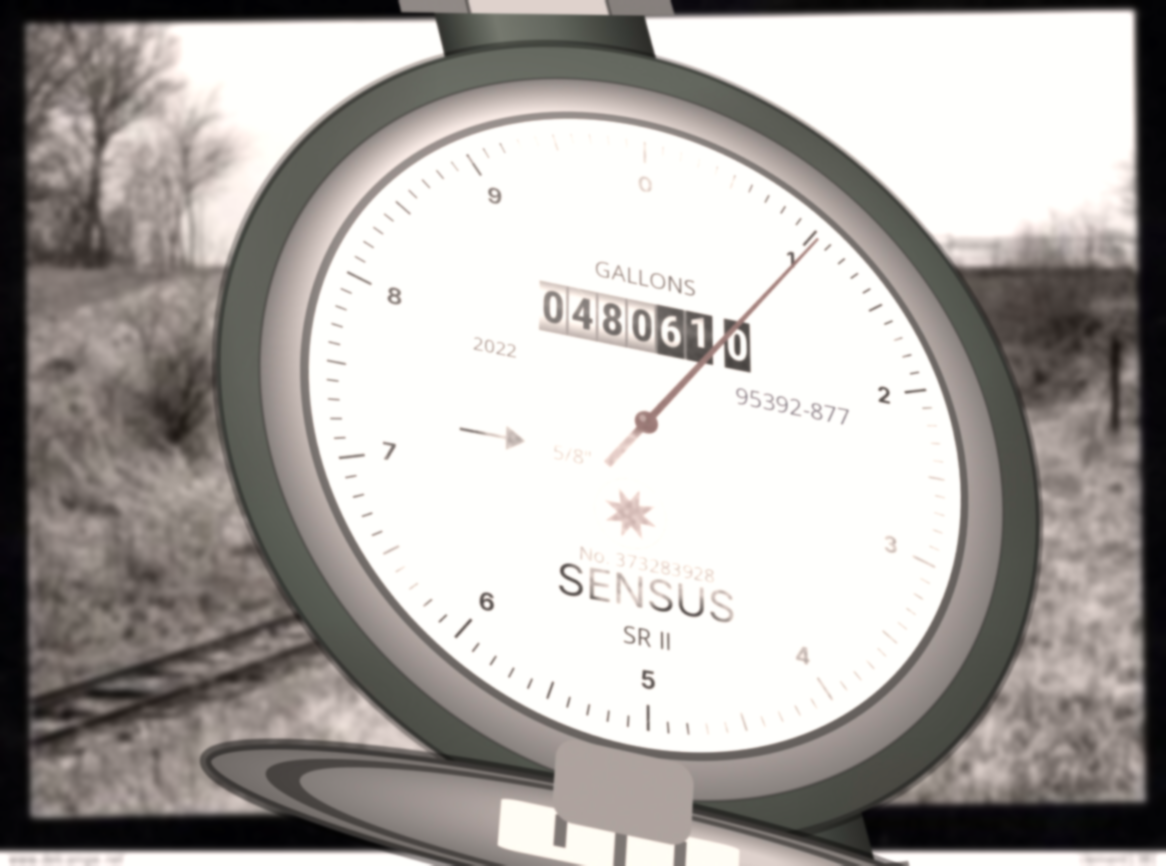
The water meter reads 480611.0
